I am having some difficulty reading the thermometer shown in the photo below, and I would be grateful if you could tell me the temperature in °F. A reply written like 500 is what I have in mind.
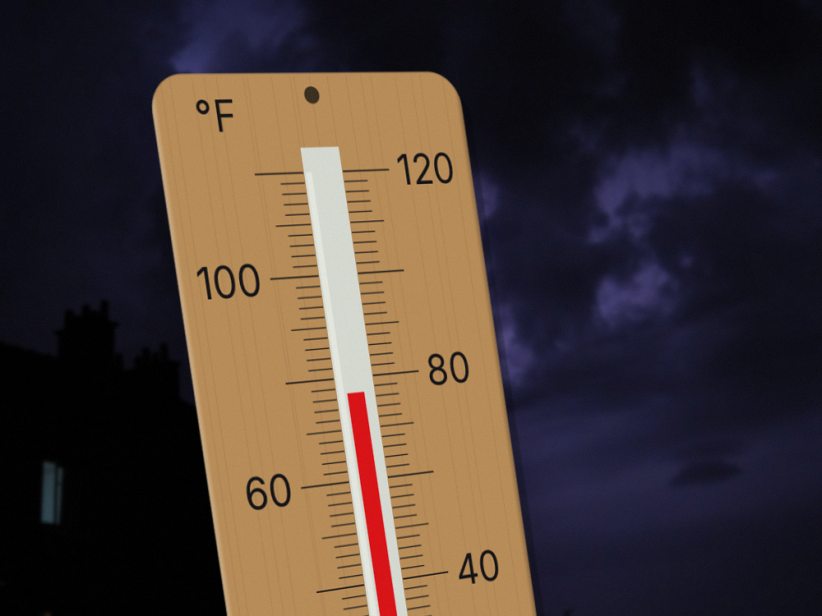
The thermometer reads 77
